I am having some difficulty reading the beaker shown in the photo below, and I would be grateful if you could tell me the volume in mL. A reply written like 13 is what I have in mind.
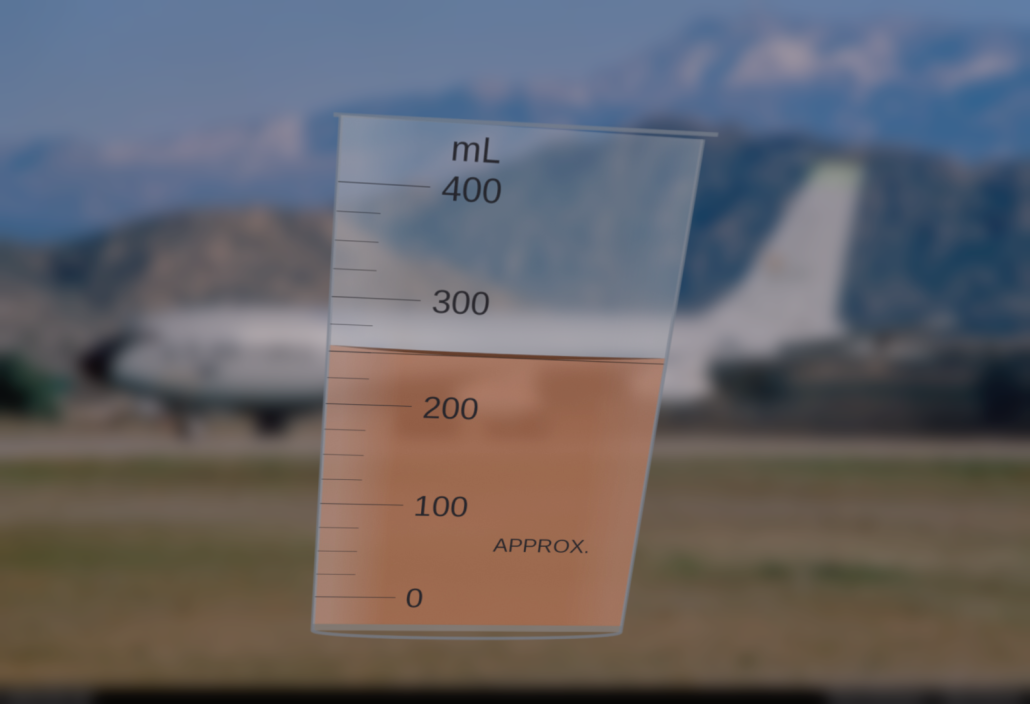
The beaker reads 250
